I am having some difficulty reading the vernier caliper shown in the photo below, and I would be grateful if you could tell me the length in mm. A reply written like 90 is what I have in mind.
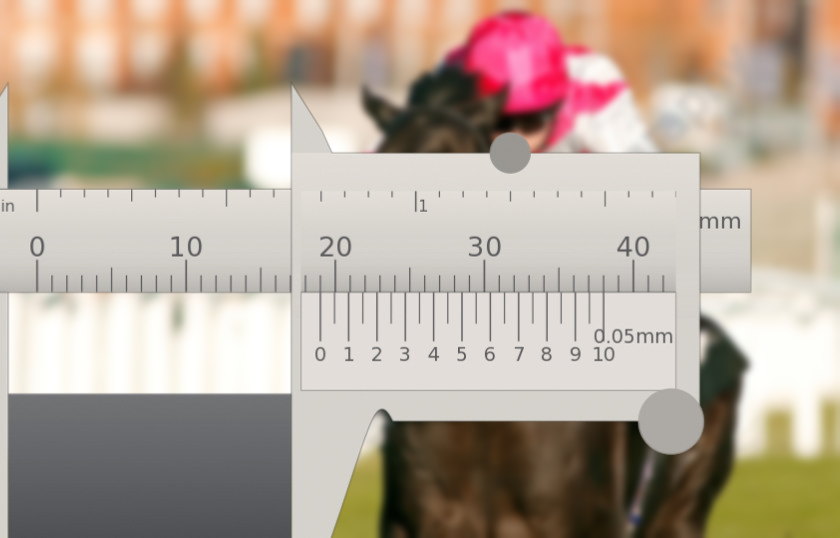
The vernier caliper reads 19.0
